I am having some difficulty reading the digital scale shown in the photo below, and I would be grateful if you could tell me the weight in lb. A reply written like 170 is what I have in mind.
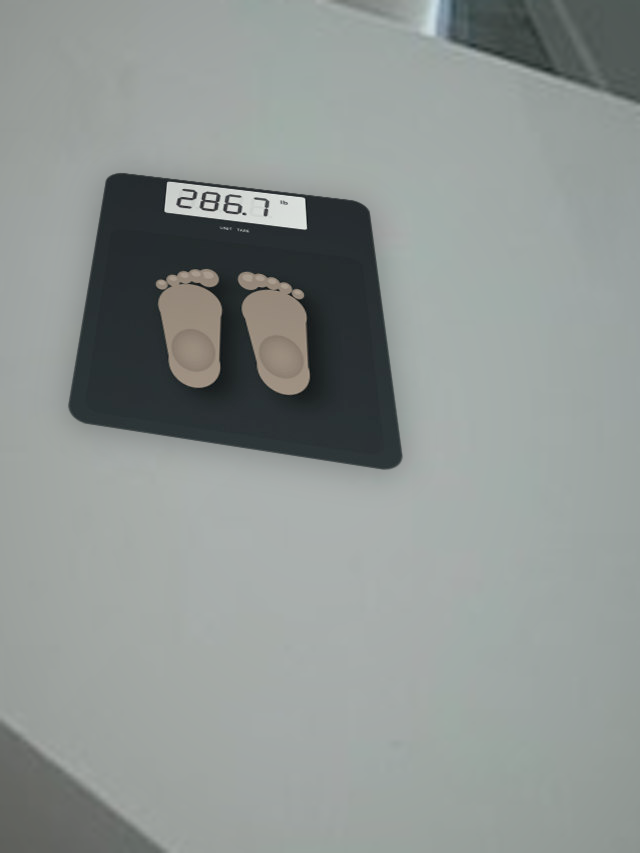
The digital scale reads 286.7
